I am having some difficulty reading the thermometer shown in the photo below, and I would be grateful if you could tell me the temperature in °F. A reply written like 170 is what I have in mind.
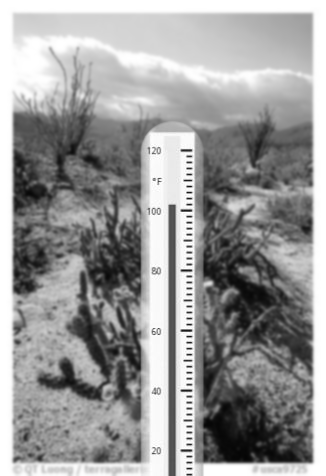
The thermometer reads 102
